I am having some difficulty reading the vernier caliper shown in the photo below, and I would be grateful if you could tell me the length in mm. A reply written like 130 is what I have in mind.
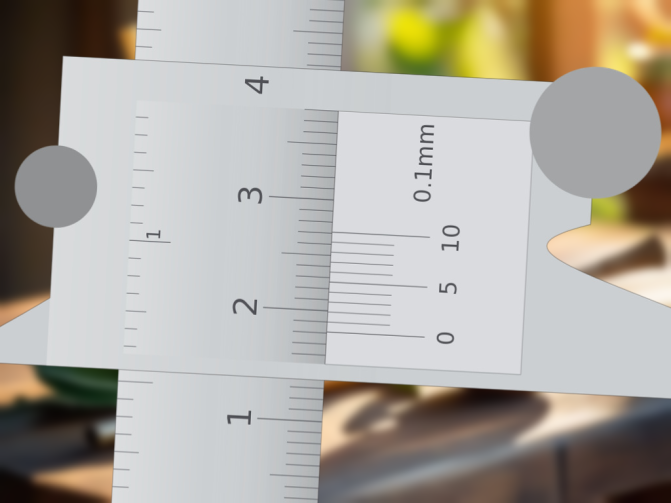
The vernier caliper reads 18.1
